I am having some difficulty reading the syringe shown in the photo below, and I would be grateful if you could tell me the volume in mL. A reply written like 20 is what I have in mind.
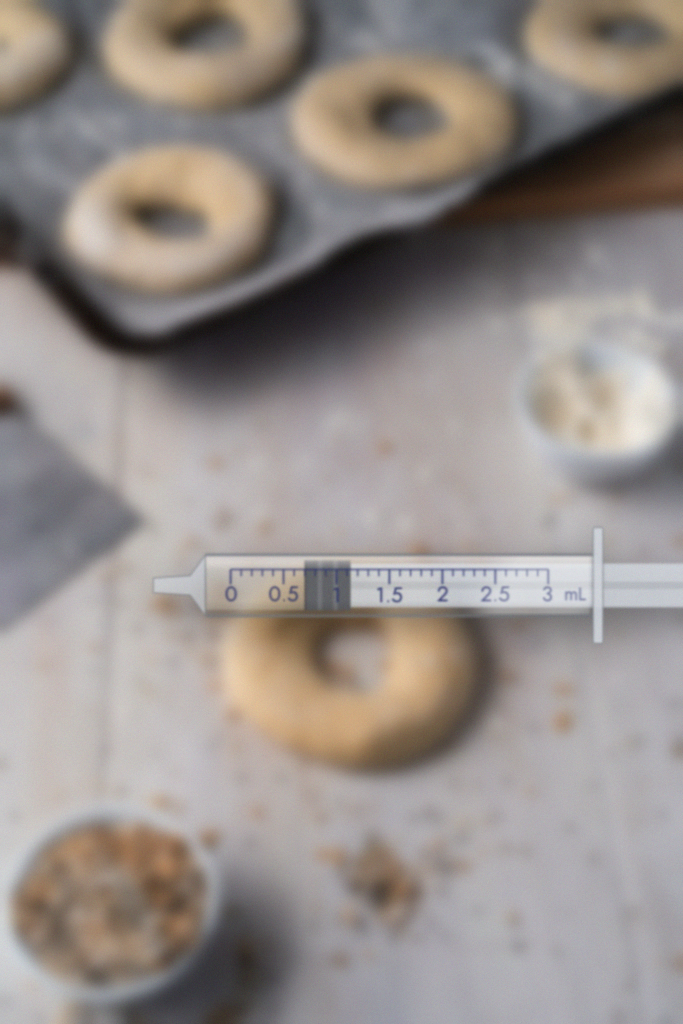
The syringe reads 0.7
